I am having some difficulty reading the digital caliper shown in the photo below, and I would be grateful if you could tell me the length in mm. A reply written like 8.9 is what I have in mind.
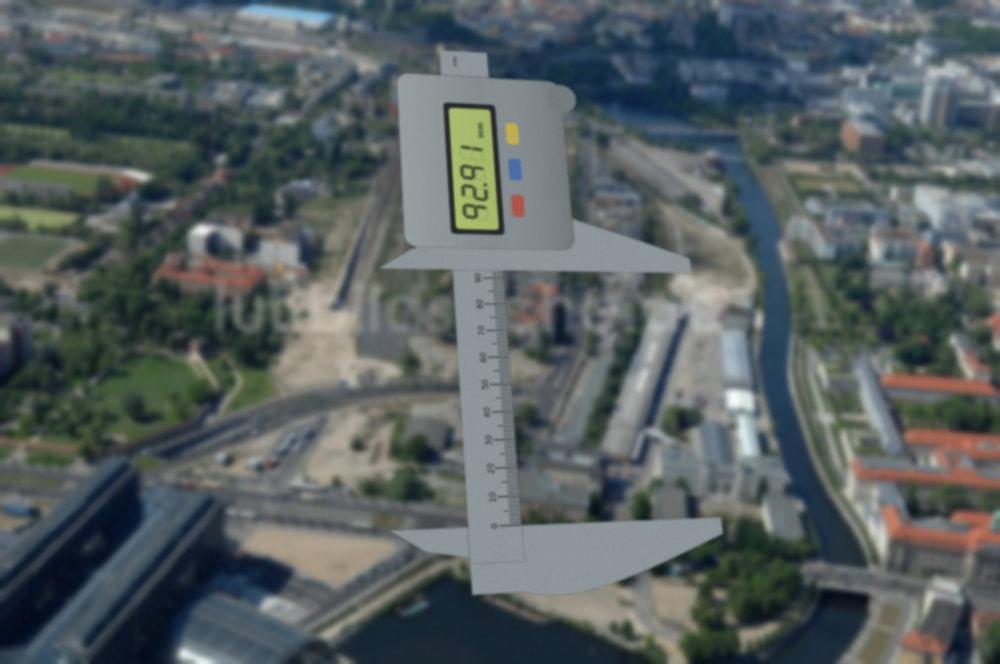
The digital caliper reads 92.91
